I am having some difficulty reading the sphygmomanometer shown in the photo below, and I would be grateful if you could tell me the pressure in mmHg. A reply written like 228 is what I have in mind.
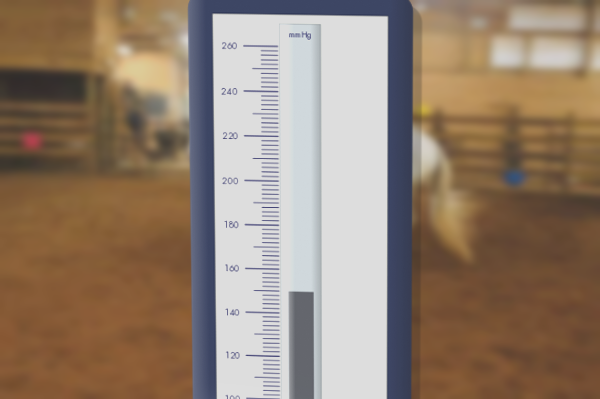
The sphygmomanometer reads 150
